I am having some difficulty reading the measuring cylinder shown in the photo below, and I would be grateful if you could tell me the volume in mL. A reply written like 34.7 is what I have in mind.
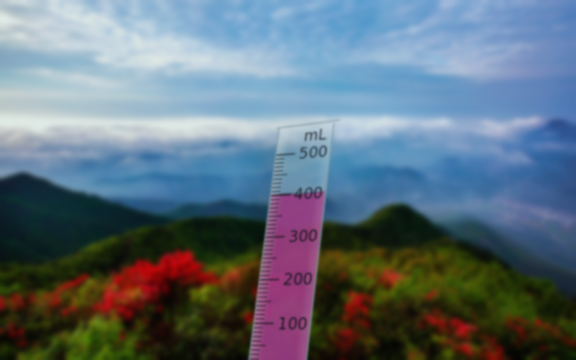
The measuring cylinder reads 400
